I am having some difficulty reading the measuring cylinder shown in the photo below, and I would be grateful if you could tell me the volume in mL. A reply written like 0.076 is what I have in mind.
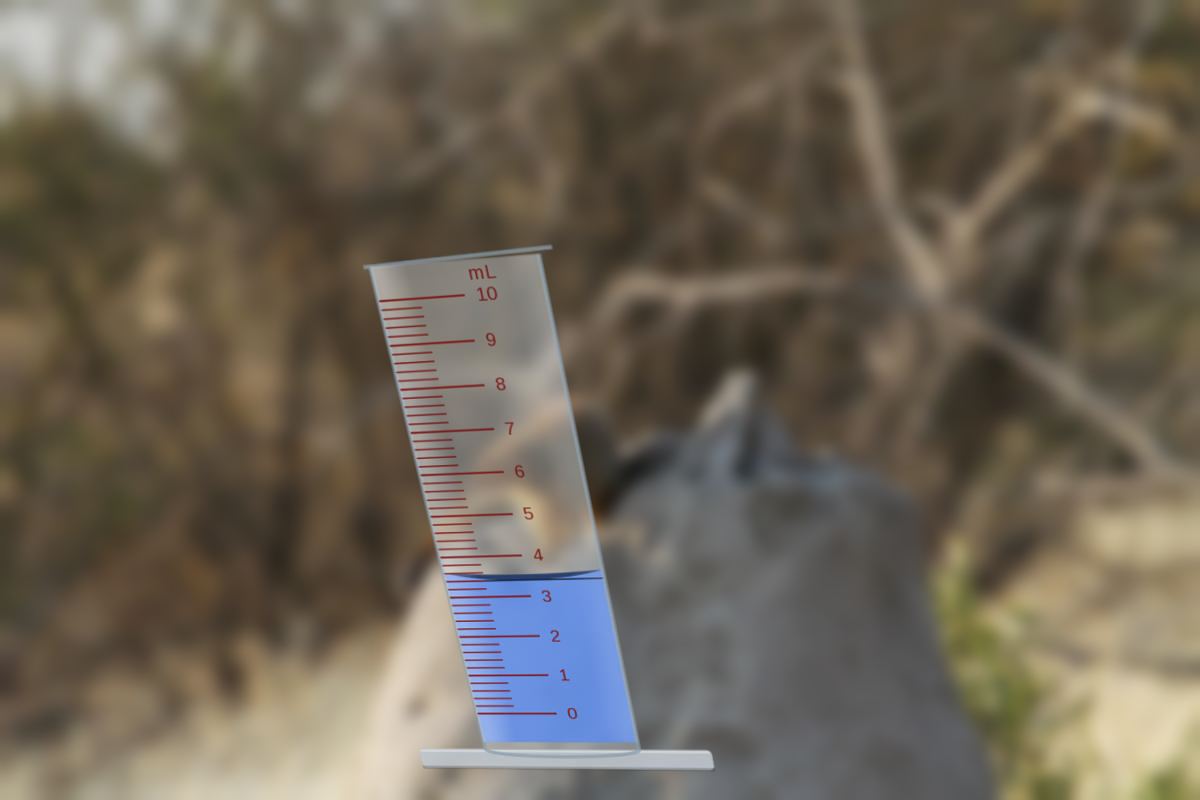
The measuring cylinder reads 3.4
